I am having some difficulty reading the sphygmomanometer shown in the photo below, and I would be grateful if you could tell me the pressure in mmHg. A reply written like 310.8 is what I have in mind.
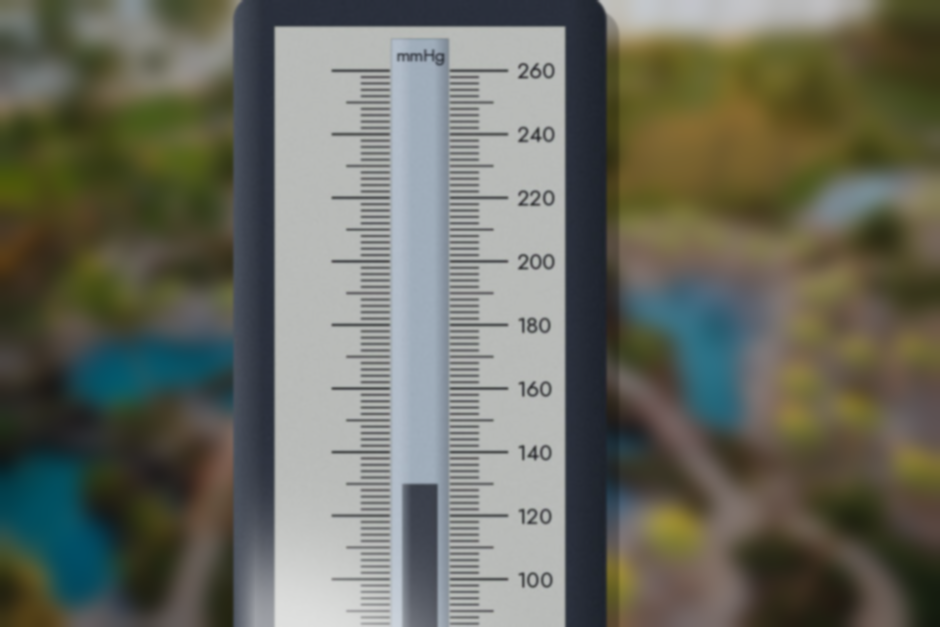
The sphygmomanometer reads 130
